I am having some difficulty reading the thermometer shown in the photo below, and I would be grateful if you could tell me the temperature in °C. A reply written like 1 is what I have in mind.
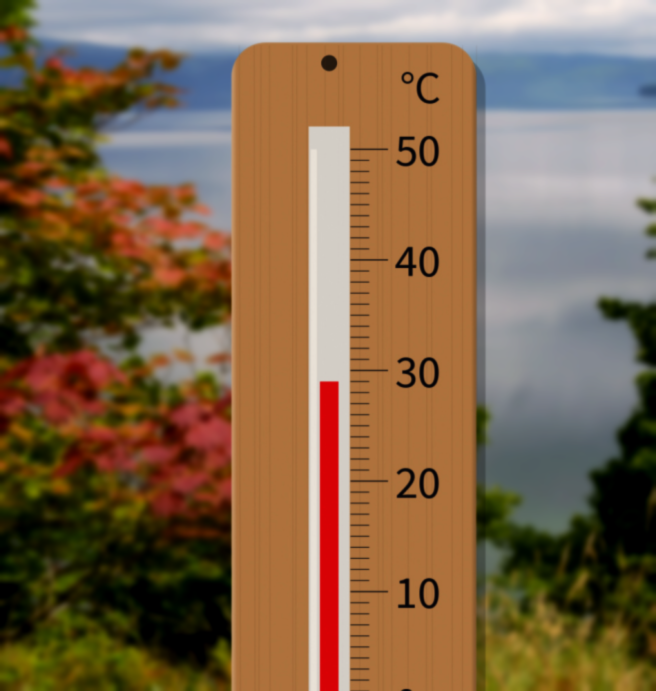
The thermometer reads 29
